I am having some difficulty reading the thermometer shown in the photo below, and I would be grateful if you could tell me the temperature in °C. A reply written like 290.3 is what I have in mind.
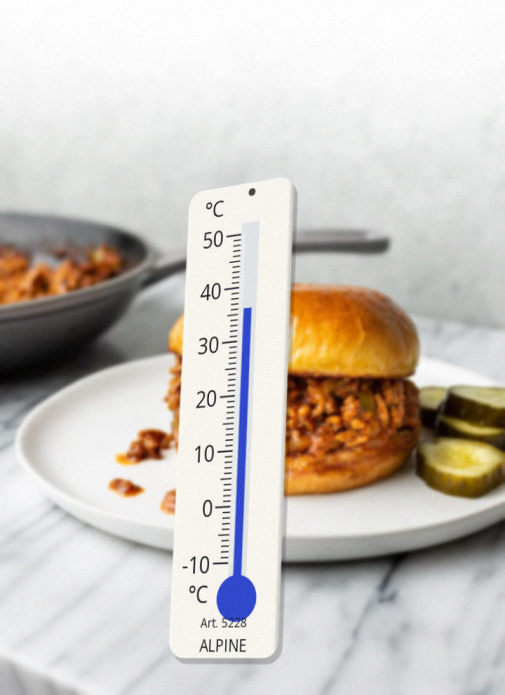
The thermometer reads 36
